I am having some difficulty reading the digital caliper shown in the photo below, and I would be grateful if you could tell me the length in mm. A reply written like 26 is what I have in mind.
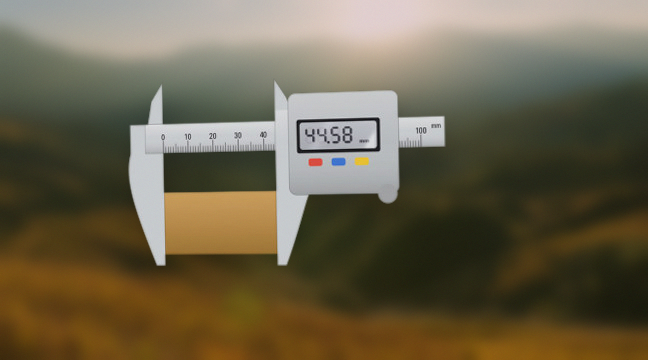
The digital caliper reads 44.58
